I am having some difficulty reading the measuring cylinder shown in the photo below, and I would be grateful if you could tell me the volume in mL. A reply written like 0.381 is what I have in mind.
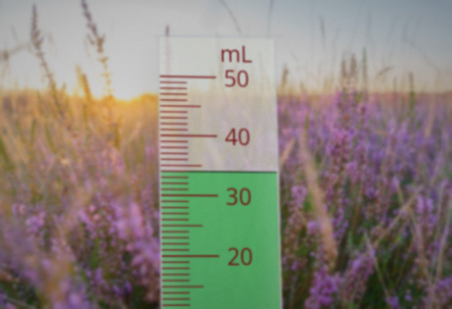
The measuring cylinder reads 34
